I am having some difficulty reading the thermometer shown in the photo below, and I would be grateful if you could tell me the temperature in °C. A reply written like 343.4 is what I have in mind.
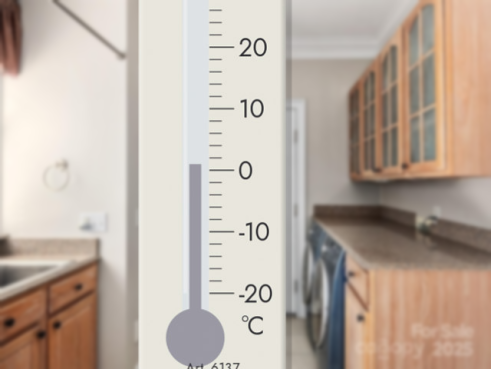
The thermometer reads 1
